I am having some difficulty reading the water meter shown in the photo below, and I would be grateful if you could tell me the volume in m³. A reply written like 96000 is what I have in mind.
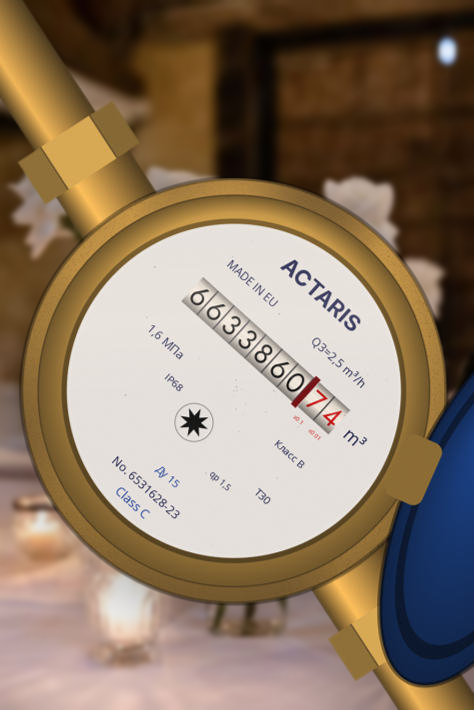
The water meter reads 6633860.74
